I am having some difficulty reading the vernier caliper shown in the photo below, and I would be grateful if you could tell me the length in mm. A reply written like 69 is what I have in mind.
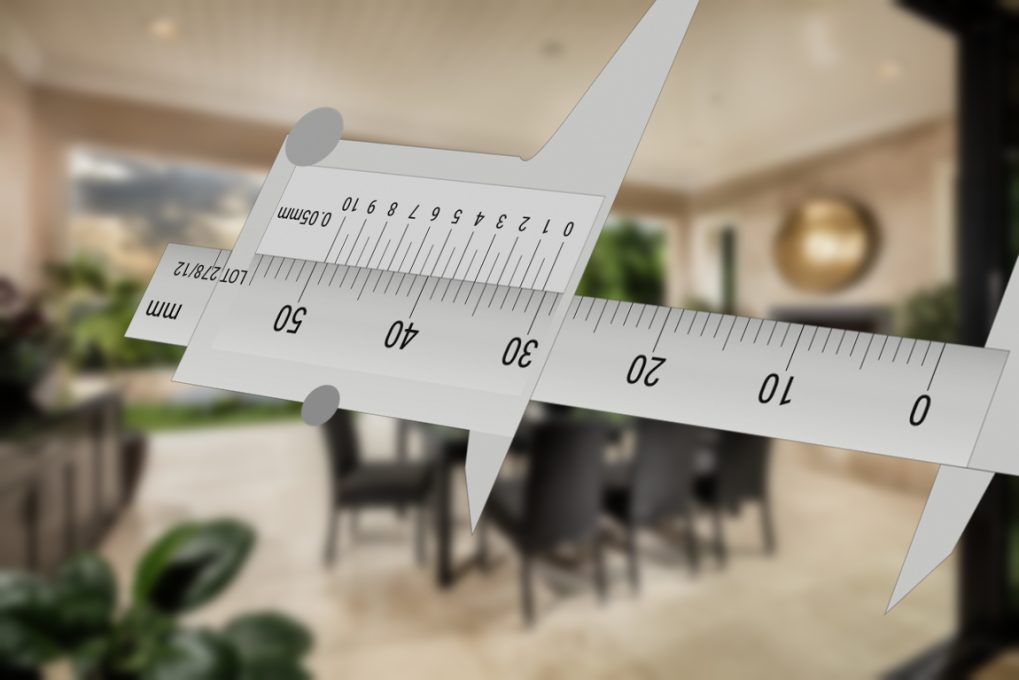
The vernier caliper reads 30.3
